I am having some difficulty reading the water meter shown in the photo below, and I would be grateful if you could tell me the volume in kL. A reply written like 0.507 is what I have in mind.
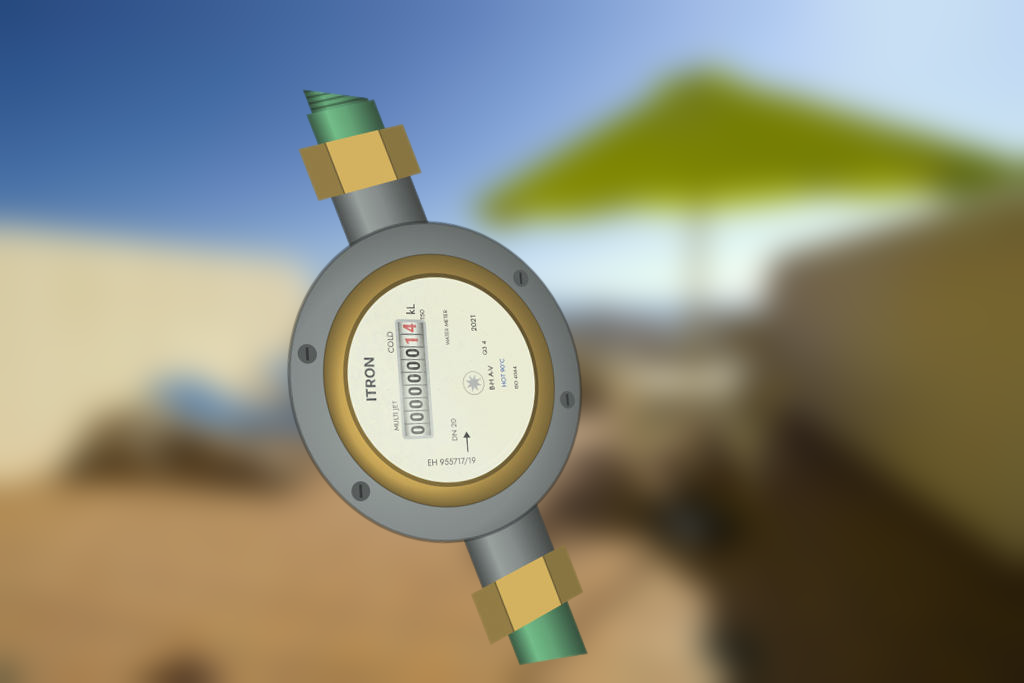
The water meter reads 0.14
